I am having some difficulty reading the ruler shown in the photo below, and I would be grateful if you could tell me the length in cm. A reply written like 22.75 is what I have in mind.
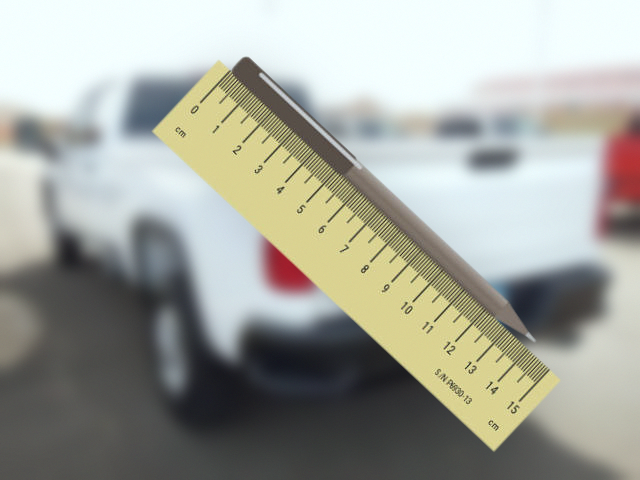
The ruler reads 14
